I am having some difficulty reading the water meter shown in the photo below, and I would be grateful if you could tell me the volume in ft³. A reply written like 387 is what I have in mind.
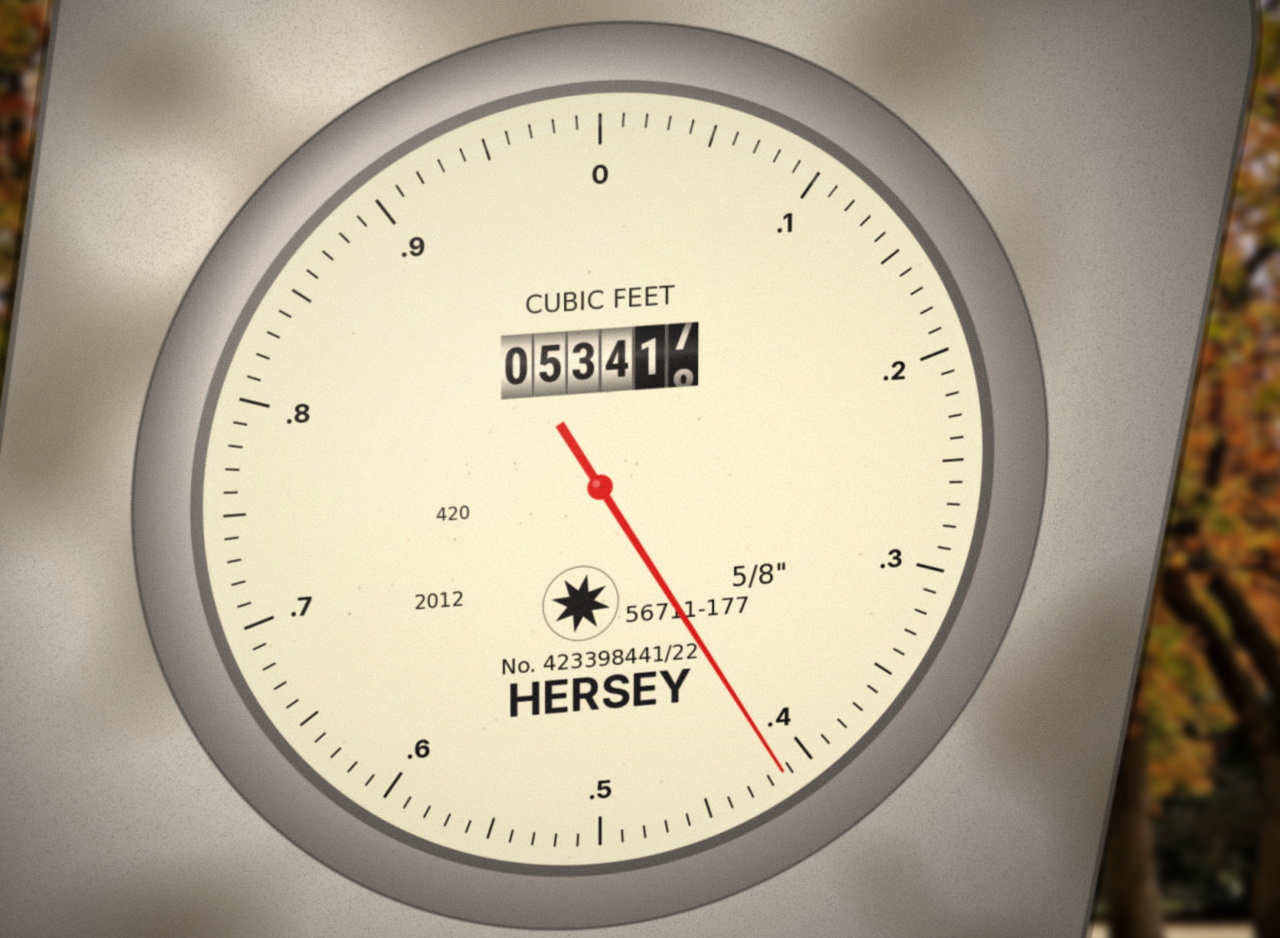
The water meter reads 53417.41
